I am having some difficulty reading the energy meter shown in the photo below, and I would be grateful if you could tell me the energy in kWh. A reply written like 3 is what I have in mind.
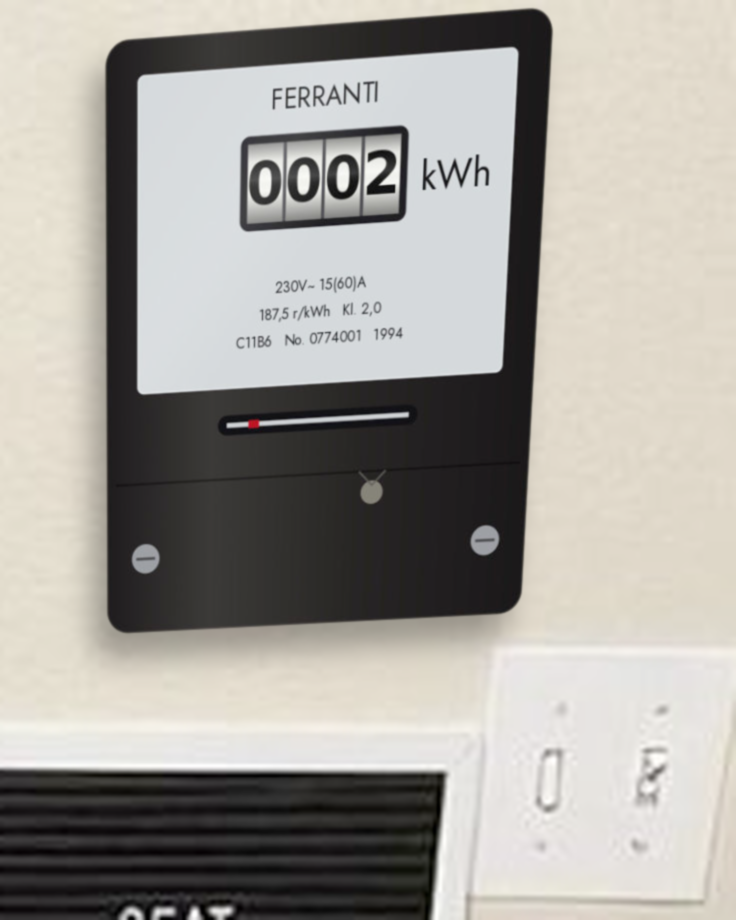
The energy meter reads 2
